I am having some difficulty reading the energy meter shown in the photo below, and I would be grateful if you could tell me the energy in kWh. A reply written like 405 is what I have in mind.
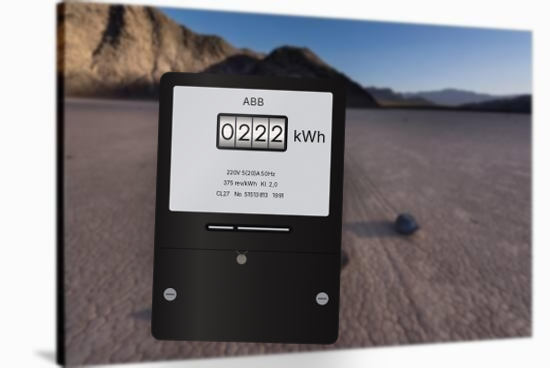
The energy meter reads 222
